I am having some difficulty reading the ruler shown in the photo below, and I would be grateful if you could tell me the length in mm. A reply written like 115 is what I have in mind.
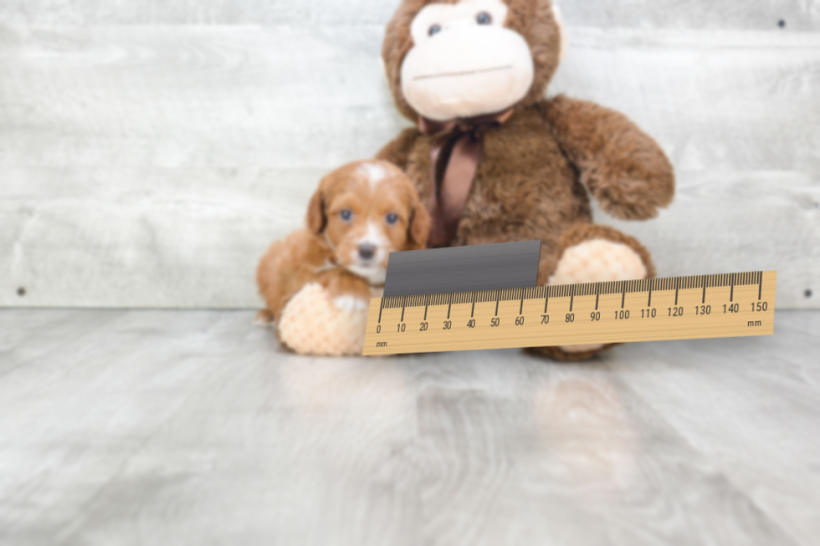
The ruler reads 65
